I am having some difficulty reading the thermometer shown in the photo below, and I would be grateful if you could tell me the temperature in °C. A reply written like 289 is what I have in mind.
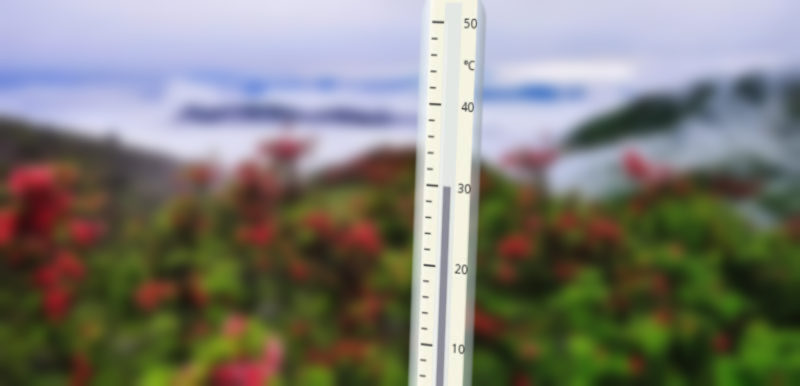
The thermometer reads 30
